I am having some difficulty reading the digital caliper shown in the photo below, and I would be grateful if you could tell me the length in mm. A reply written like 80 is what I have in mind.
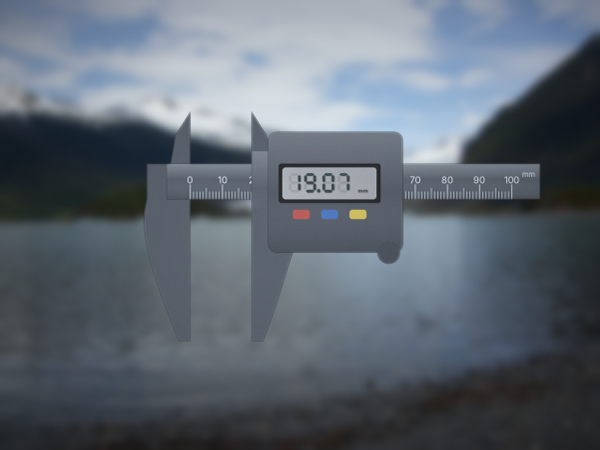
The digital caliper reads 19.07
